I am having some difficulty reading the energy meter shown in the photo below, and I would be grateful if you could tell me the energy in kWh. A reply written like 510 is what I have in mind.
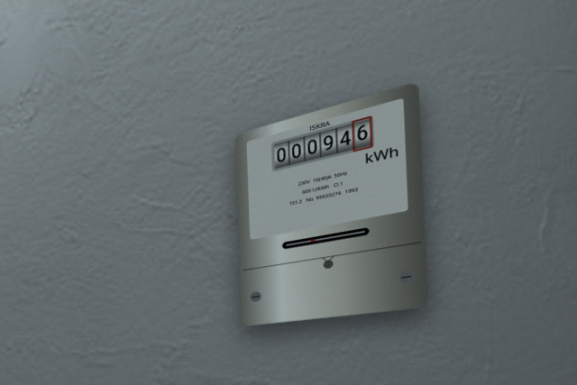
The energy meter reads 94.6
